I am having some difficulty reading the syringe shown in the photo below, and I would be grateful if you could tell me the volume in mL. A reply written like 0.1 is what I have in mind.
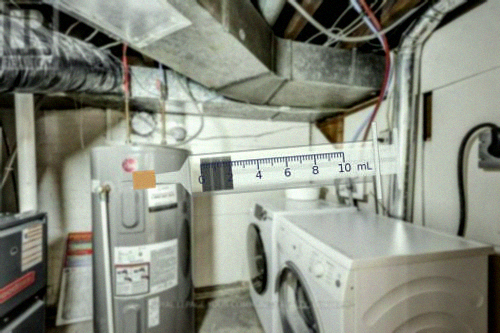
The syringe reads 0
